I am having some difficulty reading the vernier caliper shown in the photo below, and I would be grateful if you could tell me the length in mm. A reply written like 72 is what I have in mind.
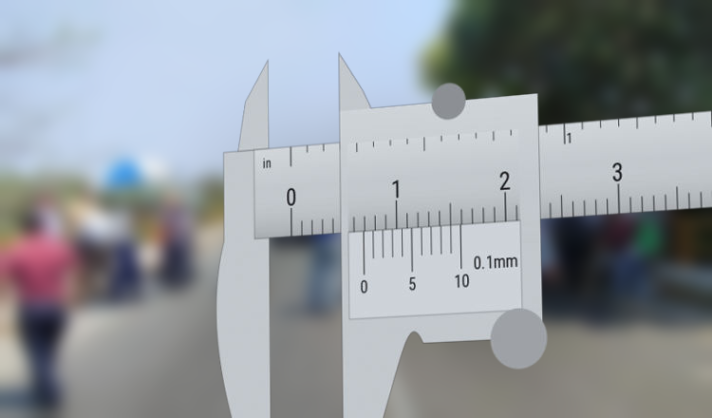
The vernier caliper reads 6.9
